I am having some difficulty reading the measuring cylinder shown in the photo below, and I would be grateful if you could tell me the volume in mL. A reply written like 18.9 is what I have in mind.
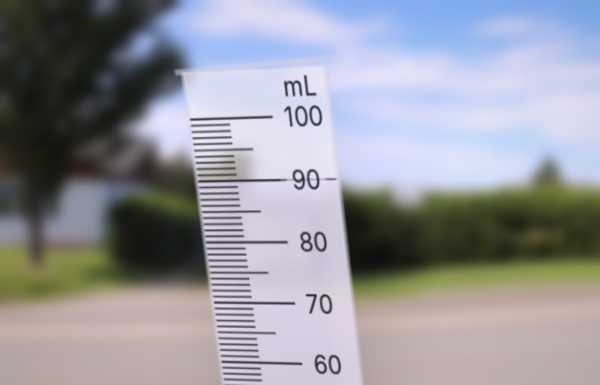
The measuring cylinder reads 90
